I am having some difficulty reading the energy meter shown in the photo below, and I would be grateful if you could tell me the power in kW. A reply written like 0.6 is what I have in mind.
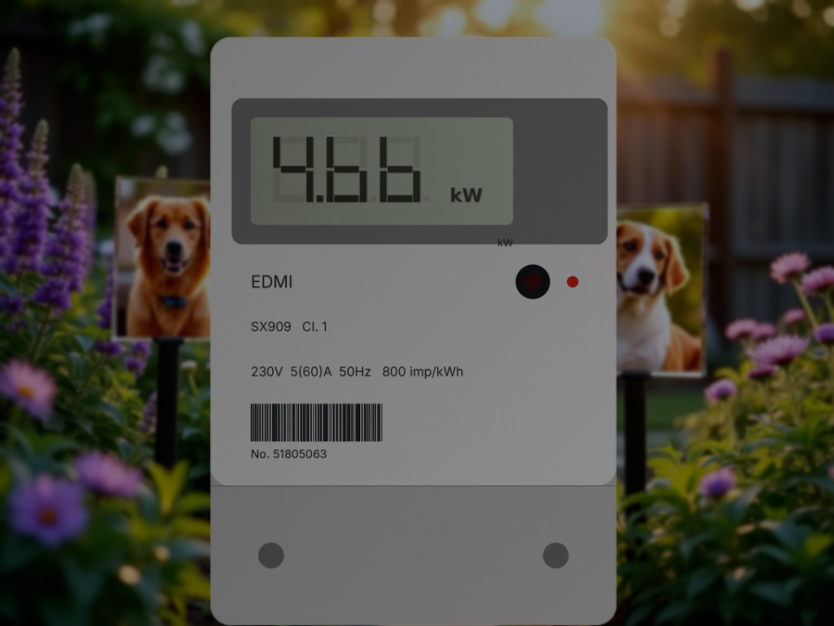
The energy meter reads 4.66
